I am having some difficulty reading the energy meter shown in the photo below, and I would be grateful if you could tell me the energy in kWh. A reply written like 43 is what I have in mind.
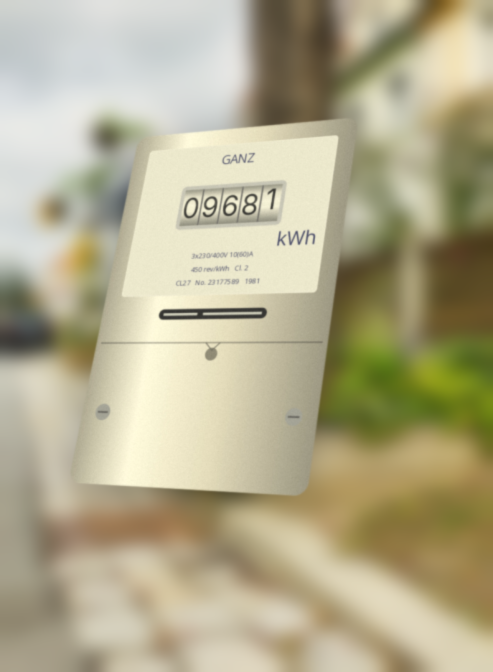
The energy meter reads 9681
